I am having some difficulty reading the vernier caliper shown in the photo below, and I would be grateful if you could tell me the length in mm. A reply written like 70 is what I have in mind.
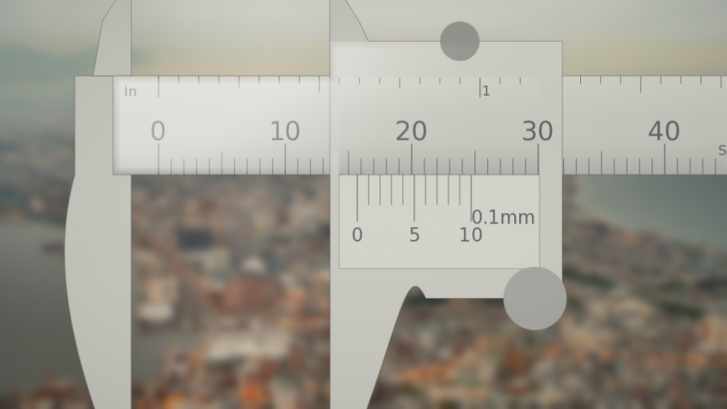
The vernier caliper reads 15.7
